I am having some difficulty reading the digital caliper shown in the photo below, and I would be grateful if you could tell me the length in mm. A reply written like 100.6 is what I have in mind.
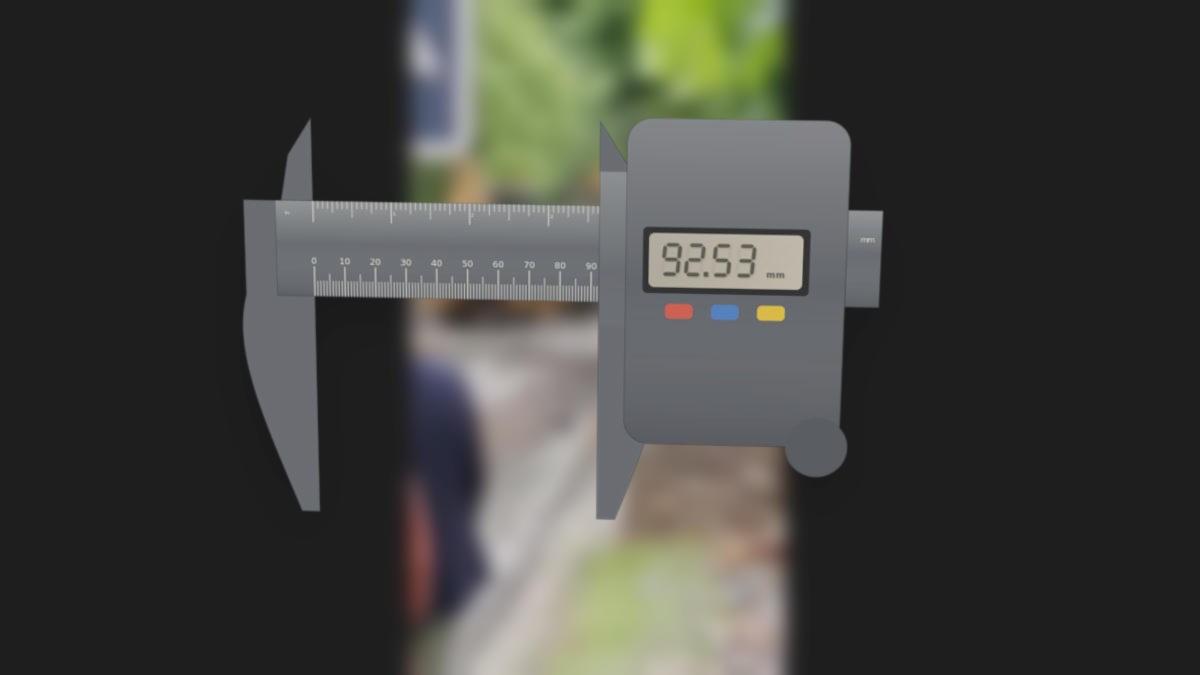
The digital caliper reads 92.53
